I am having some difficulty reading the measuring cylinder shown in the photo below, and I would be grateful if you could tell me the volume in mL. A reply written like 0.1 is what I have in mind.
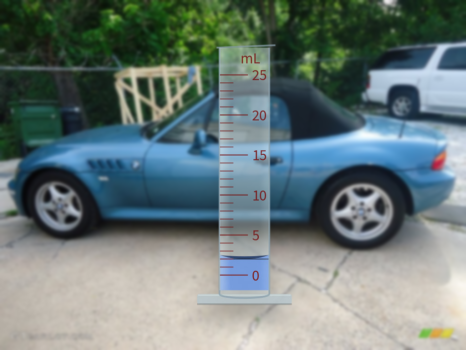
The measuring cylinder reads 2
